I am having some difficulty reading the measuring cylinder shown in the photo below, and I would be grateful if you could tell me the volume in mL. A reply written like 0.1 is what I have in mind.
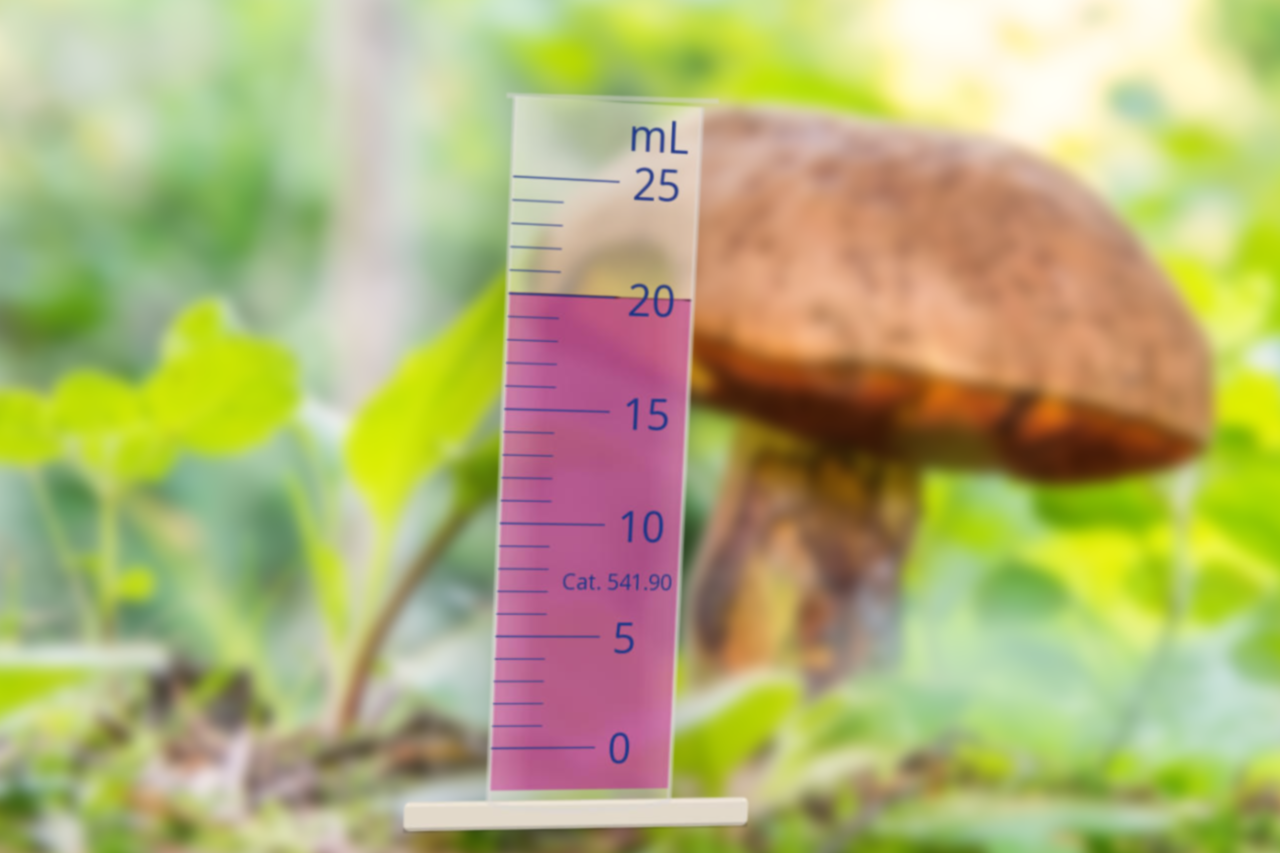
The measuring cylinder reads 20
